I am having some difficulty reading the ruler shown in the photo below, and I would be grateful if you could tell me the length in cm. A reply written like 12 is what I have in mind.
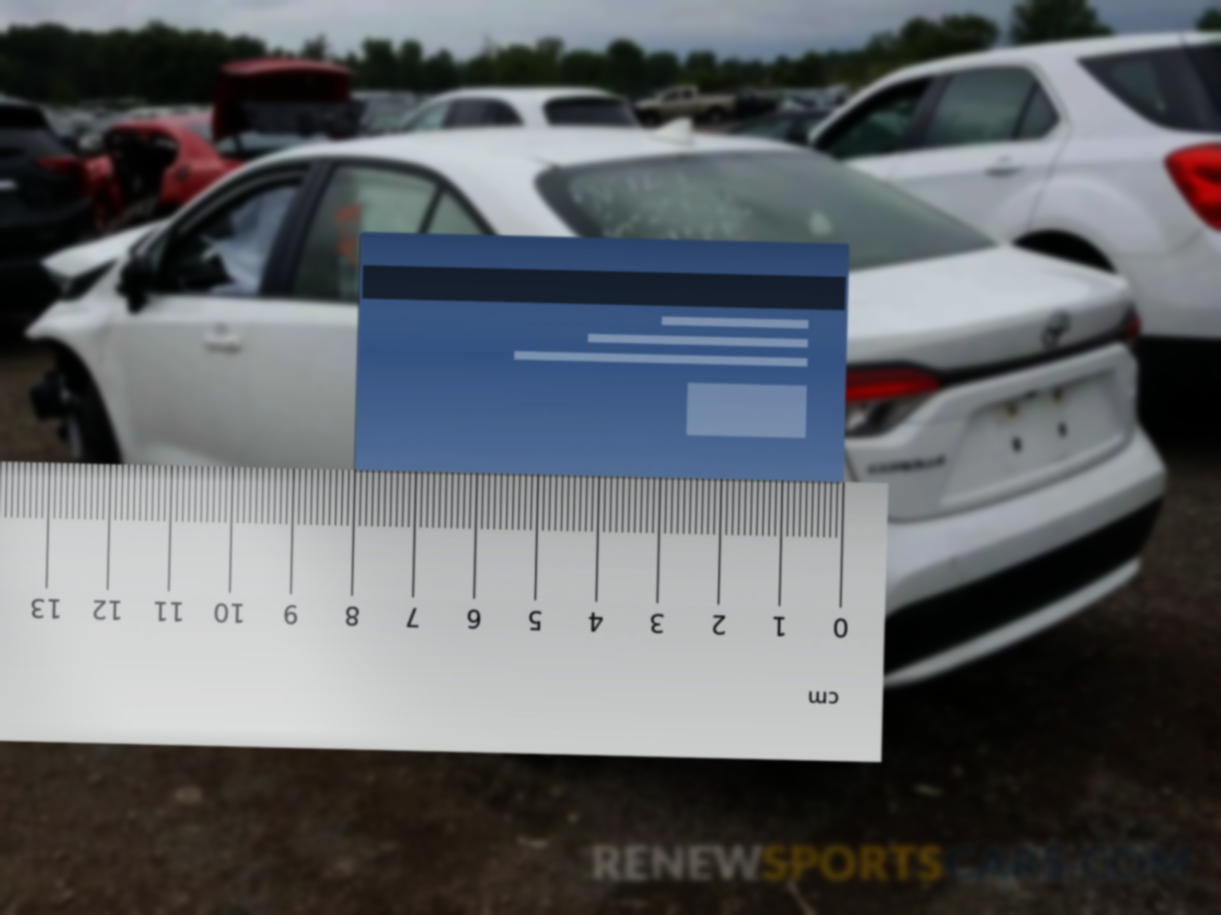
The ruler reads 8
